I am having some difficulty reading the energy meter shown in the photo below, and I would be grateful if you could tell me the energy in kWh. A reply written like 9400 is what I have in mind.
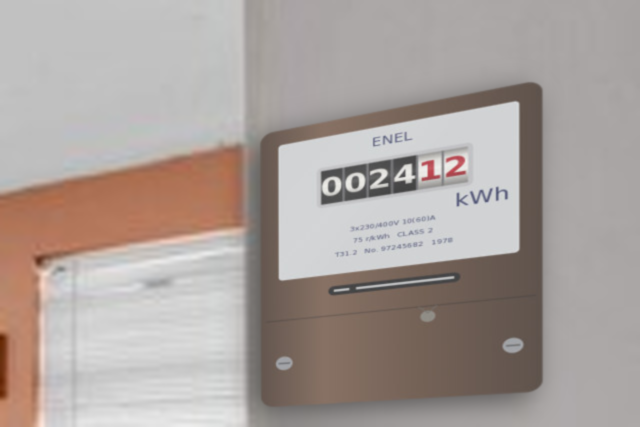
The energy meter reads 24.12
